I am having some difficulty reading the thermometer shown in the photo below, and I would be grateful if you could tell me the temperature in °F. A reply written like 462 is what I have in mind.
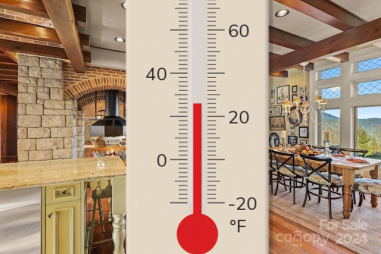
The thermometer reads 26
